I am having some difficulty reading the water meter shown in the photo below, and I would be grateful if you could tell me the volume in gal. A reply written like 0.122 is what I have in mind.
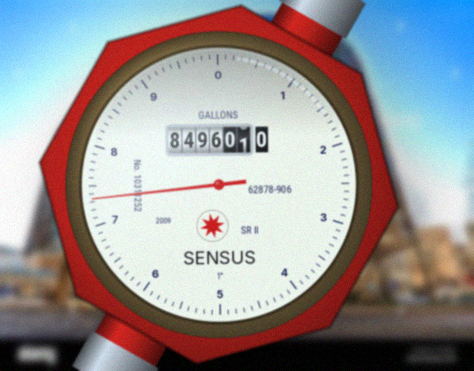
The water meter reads 8496007.3
